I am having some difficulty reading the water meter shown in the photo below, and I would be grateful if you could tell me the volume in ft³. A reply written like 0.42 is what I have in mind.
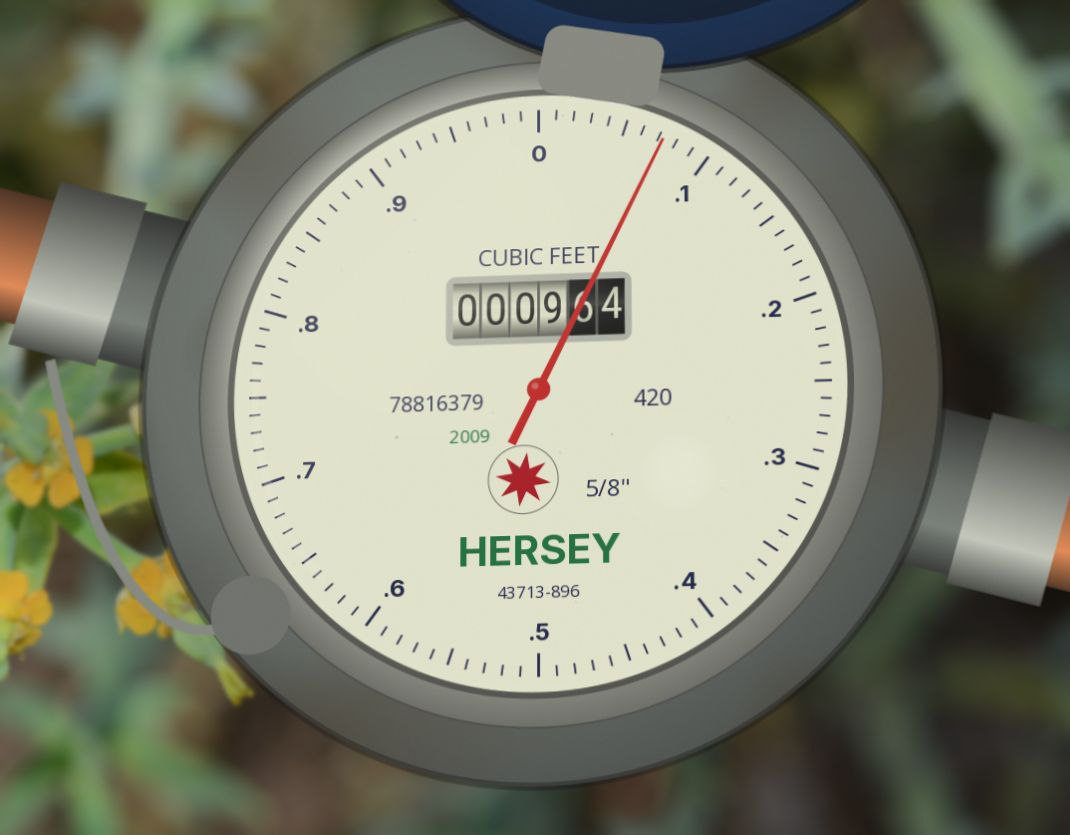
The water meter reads 964.07
